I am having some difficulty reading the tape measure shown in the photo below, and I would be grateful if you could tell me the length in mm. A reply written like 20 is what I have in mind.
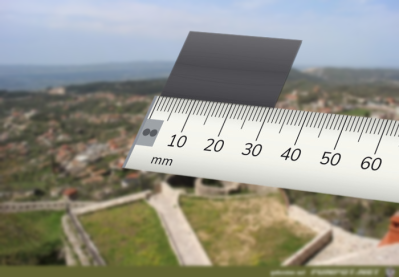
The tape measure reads 31
